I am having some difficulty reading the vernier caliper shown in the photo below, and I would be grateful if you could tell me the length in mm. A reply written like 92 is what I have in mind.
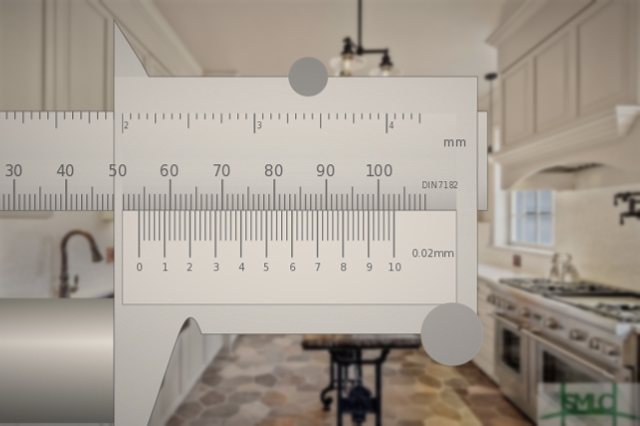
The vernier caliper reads 54.0
